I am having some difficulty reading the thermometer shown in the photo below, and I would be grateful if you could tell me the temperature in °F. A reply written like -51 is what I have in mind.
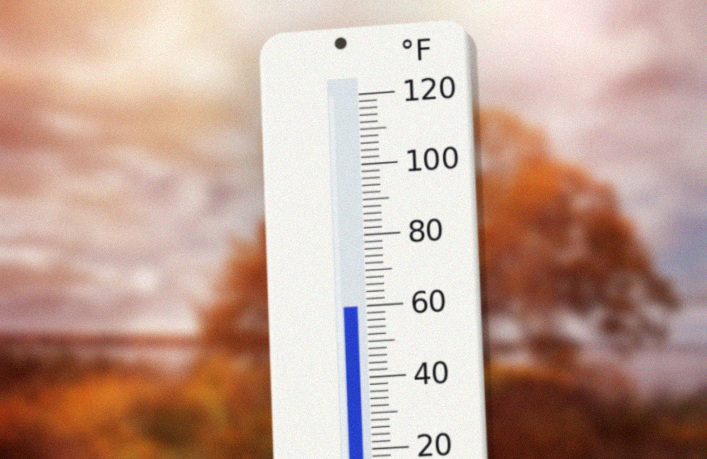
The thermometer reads 60
